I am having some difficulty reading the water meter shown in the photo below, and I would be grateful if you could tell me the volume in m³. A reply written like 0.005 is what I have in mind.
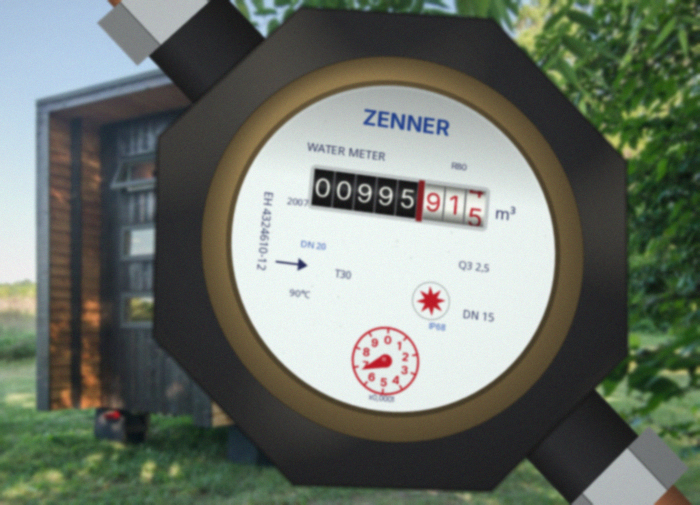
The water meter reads 995.9146
